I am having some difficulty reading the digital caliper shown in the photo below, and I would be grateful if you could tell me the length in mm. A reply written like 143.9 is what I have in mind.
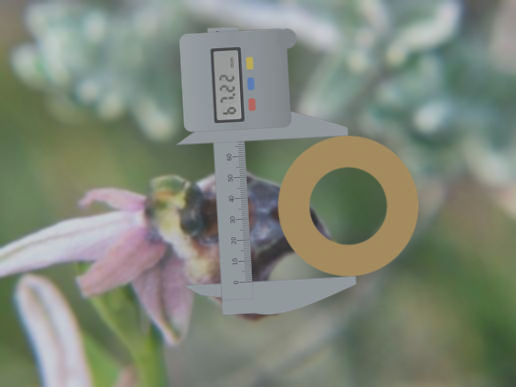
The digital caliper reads 67.22
